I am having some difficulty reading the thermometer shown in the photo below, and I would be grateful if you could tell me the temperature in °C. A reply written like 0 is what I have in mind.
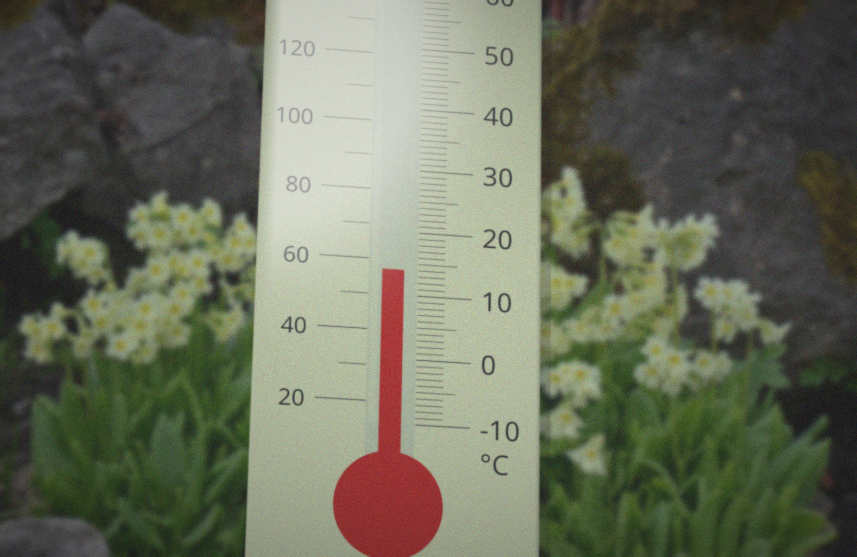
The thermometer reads 14
